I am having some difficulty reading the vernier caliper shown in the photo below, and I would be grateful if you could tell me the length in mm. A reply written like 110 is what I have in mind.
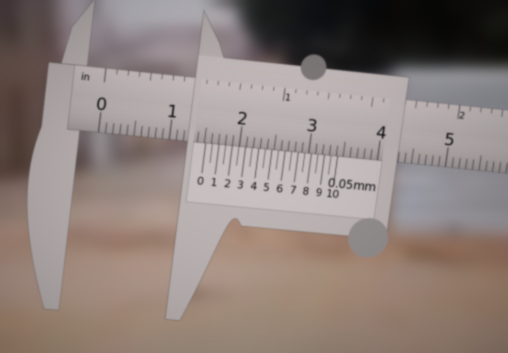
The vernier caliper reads 15.2
